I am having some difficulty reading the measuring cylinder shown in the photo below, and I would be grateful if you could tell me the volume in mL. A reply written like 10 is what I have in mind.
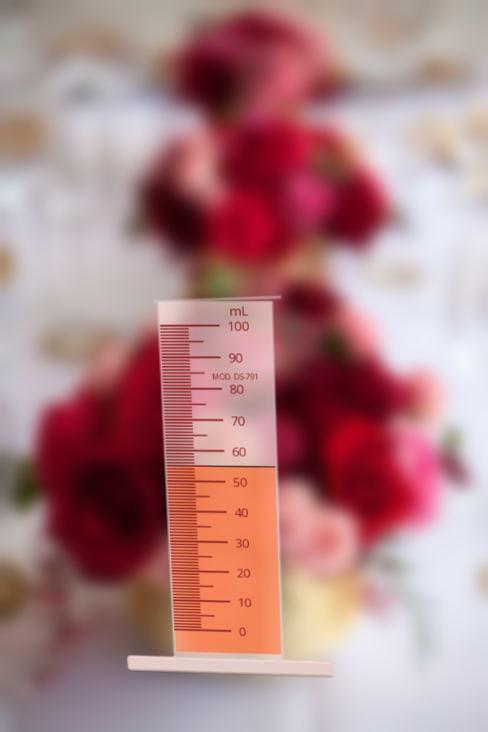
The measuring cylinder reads 55
